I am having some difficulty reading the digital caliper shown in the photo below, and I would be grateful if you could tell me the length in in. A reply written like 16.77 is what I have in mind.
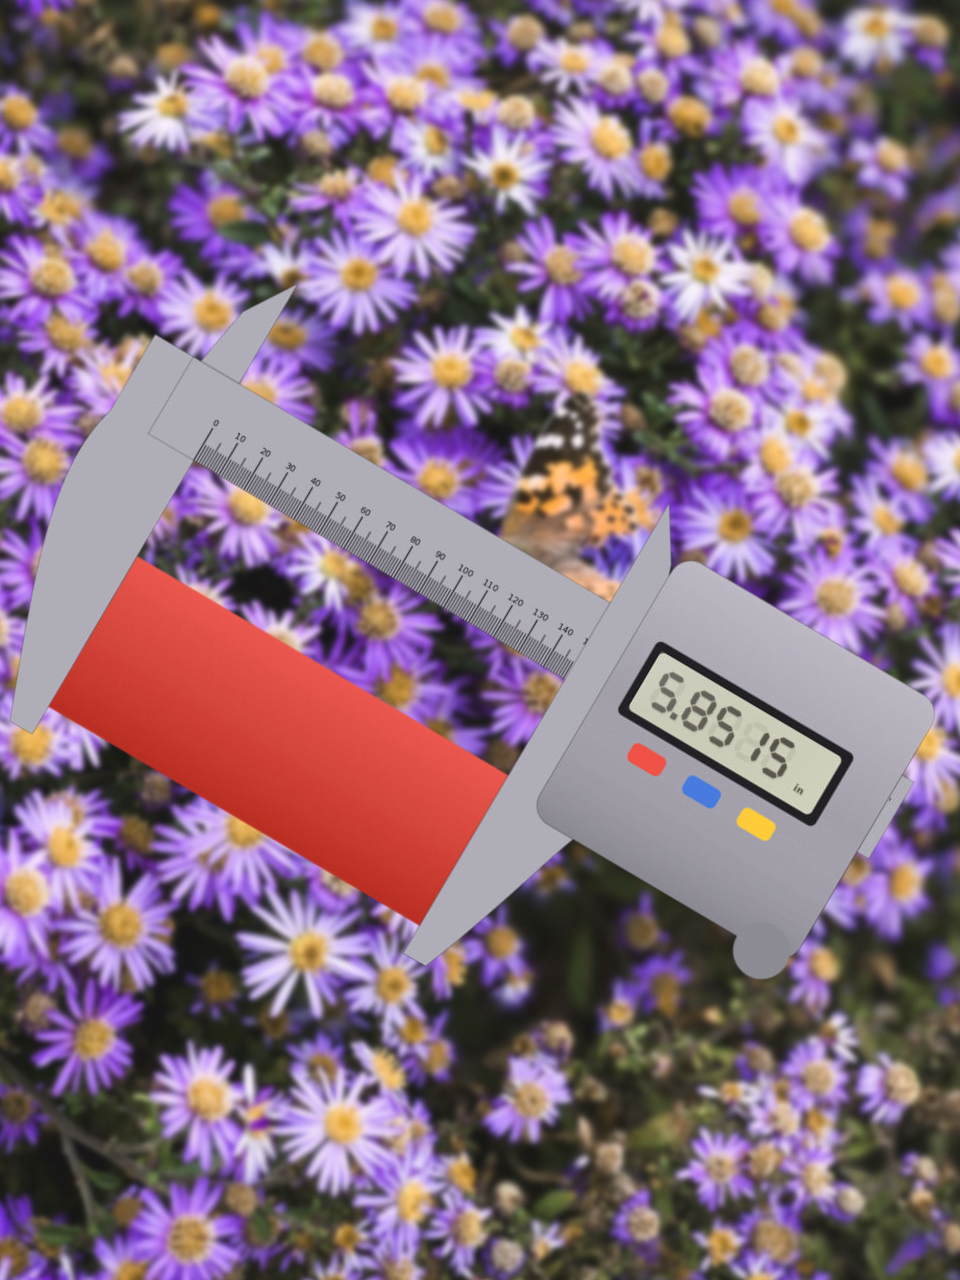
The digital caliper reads 5.8515
